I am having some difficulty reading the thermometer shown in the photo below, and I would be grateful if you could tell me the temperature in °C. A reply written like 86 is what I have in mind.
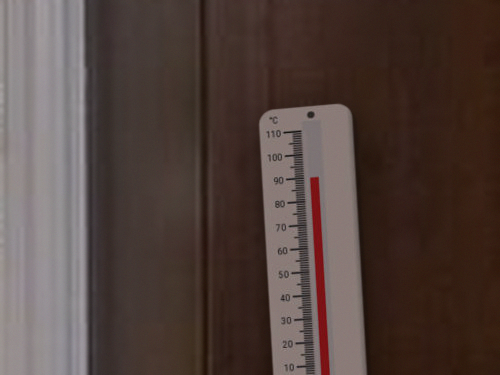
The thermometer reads 90
